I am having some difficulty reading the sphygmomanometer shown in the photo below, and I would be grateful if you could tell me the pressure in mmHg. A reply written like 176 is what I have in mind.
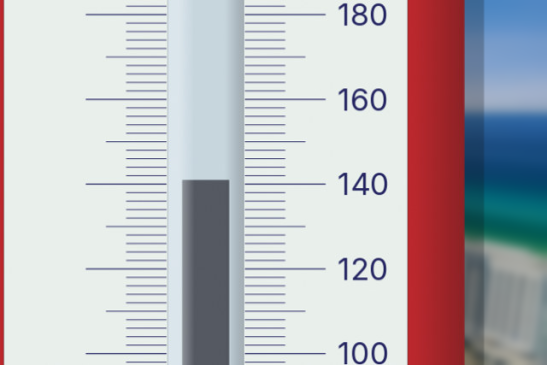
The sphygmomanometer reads 141
